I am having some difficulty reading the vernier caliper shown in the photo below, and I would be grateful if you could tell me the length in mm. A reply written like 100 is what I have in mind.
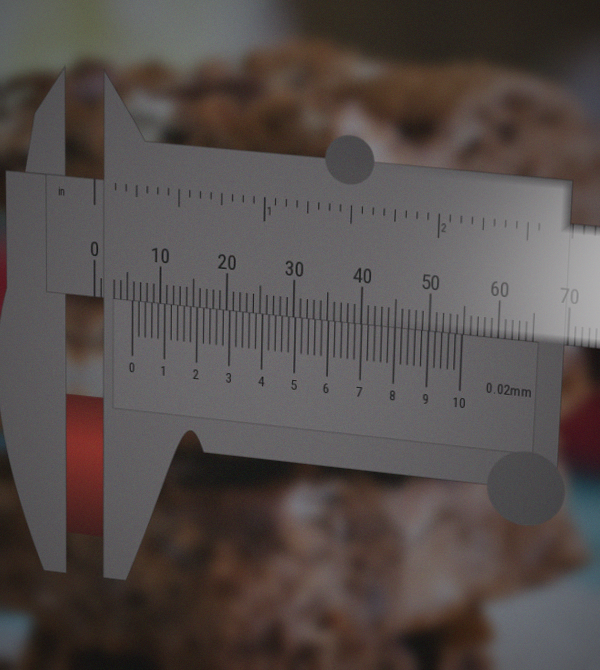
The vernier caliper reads 5.8
